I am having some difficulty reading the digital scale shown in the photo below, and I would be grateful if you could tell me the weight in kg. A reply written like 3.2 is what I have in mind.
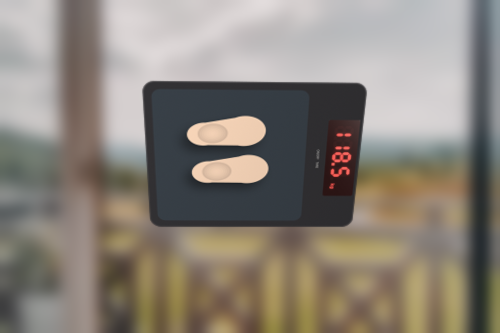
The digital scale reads 118.5
